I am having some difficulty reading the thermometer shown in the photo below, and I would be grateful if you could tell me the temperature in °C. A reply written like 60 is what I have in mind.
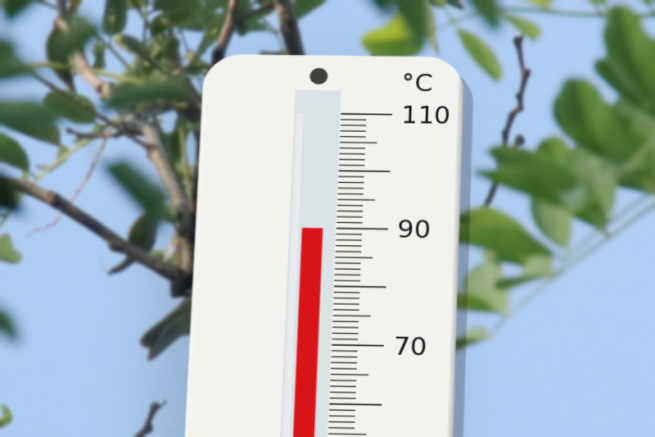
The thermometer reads 90
